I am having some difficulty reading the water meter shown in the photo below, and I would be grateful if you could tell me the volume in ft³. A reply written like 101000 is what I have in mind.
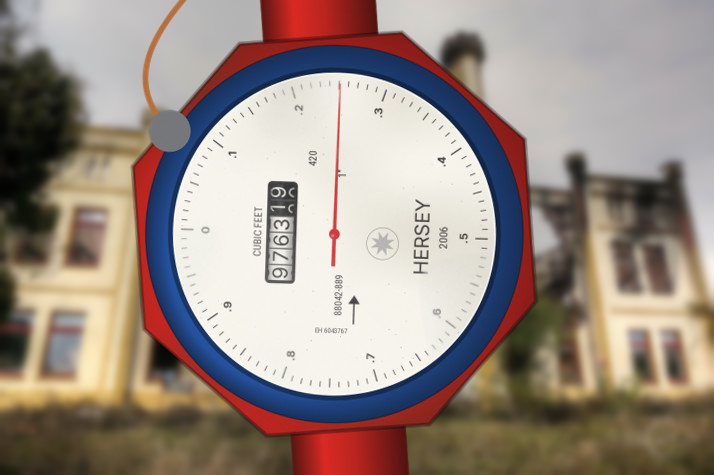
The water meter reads 976319.25
